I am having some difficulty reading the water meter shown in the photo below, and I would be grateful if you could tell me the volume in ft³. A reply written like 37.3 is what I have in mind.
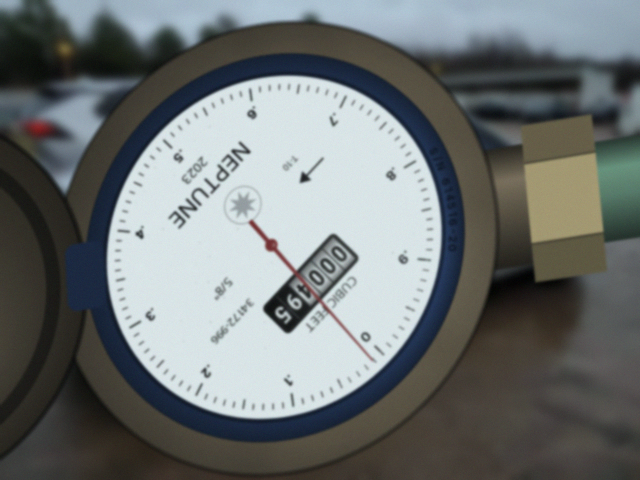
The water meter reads 495.01
